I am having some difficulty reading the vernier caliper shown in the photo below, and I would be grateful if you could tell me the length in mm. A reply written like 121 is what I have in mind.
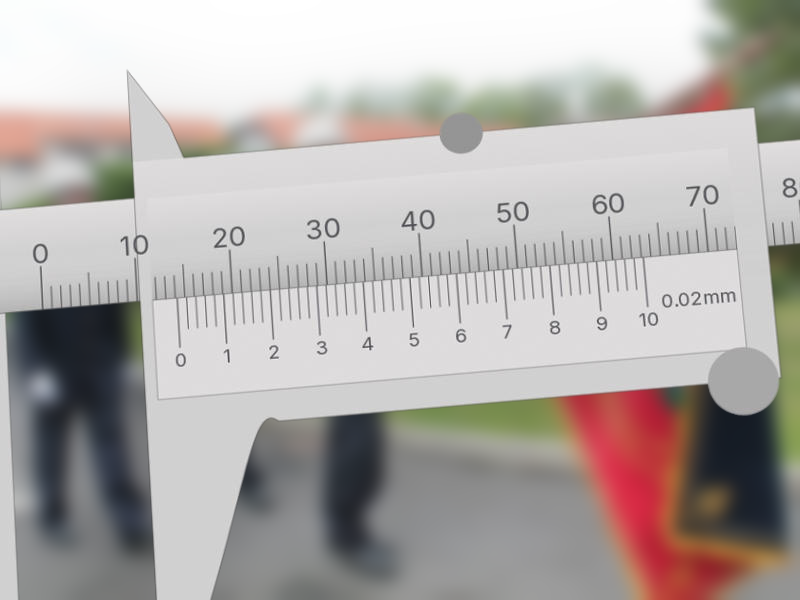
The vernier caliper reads 14.2
